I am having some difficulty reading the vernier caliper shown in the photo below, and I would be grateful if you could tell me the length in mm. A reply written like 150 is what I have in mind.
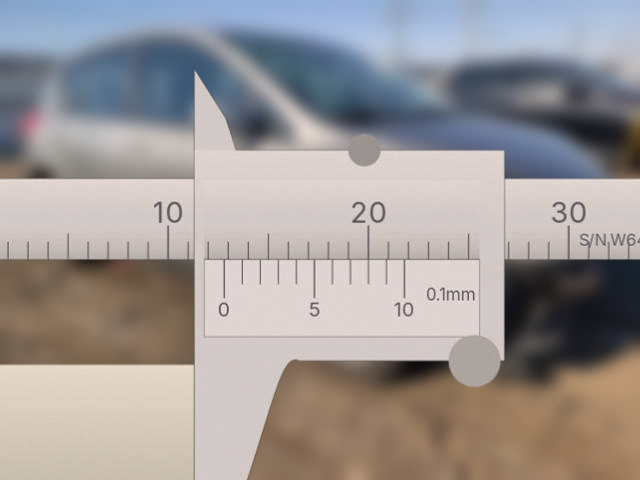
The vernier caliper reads 12.8
